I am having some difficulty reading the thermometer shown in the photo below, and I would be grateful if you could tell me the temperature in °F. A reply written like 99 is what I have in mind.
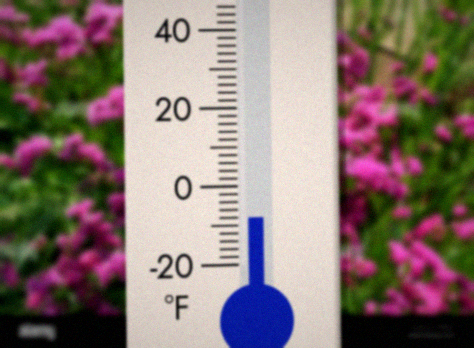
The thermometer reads -8
